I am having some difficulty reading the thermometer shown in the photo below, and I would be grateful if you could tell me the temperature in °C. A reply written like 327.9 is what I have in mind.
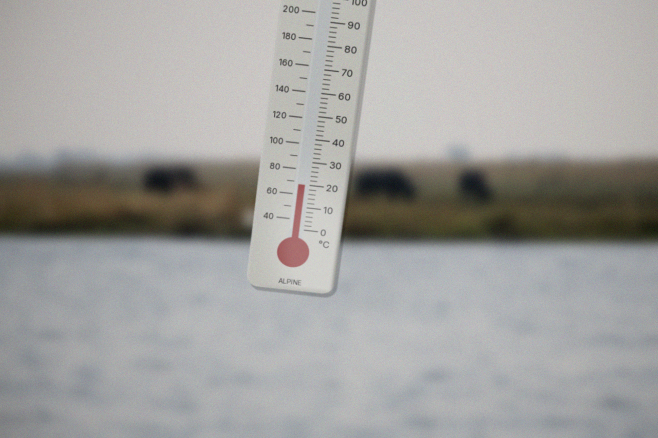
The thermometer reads 20
